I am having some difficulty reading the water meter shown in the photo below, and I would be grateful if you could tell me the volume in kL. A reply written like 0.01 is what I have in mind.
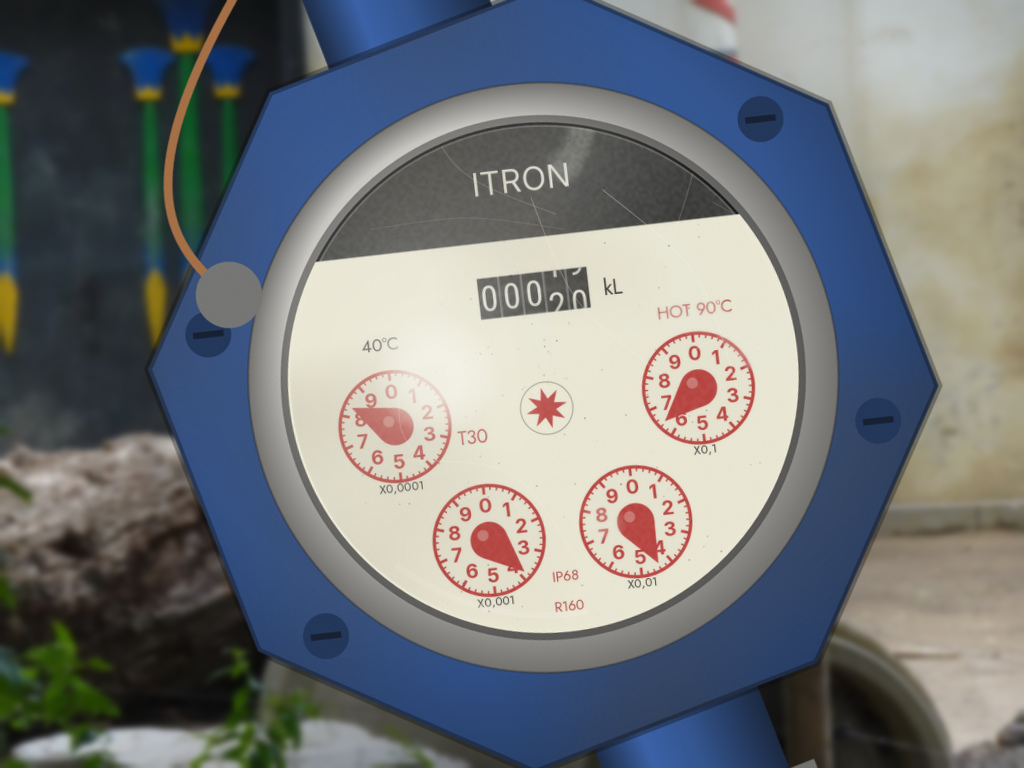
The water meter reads 19.6438
